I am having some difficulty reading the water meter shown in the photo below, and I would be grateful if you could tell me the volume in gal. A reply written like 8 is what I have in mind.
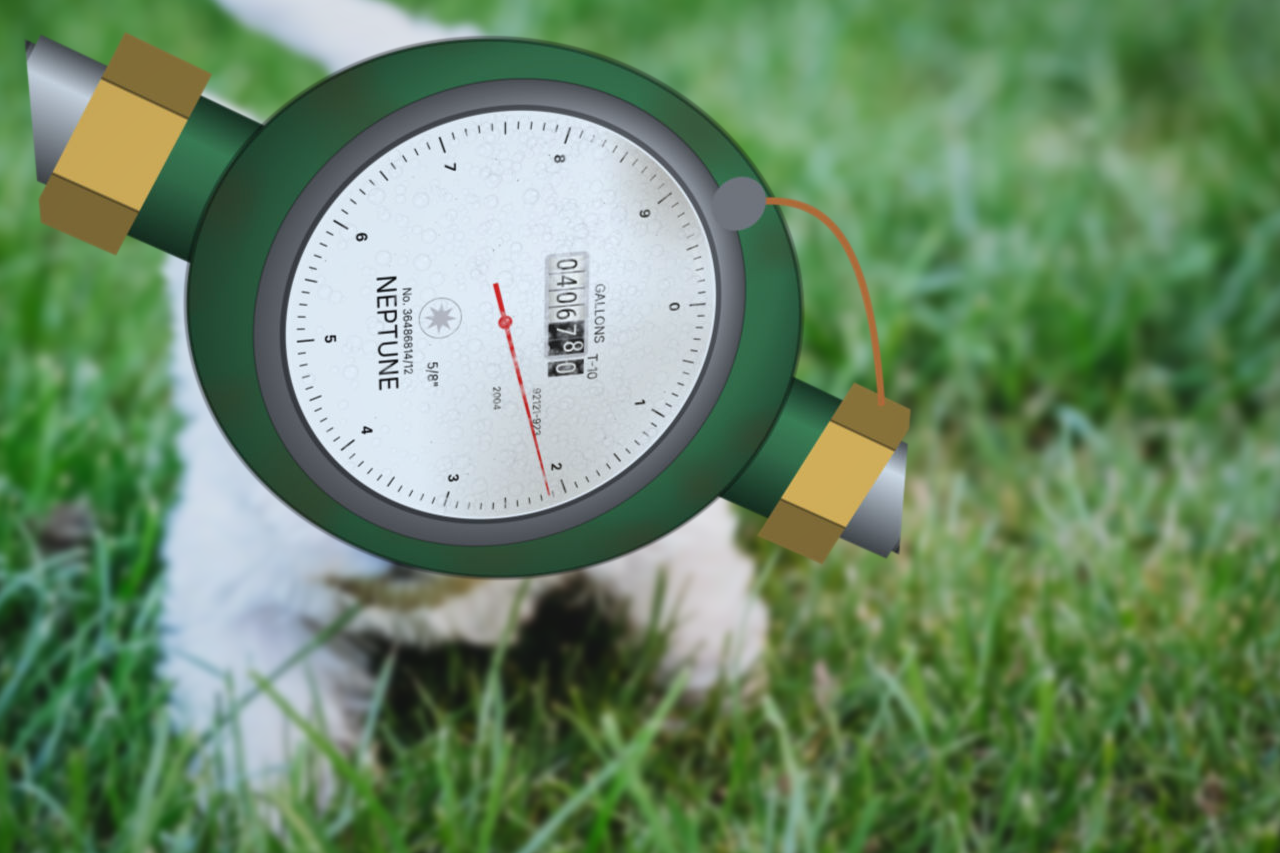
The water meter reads 406782.1
